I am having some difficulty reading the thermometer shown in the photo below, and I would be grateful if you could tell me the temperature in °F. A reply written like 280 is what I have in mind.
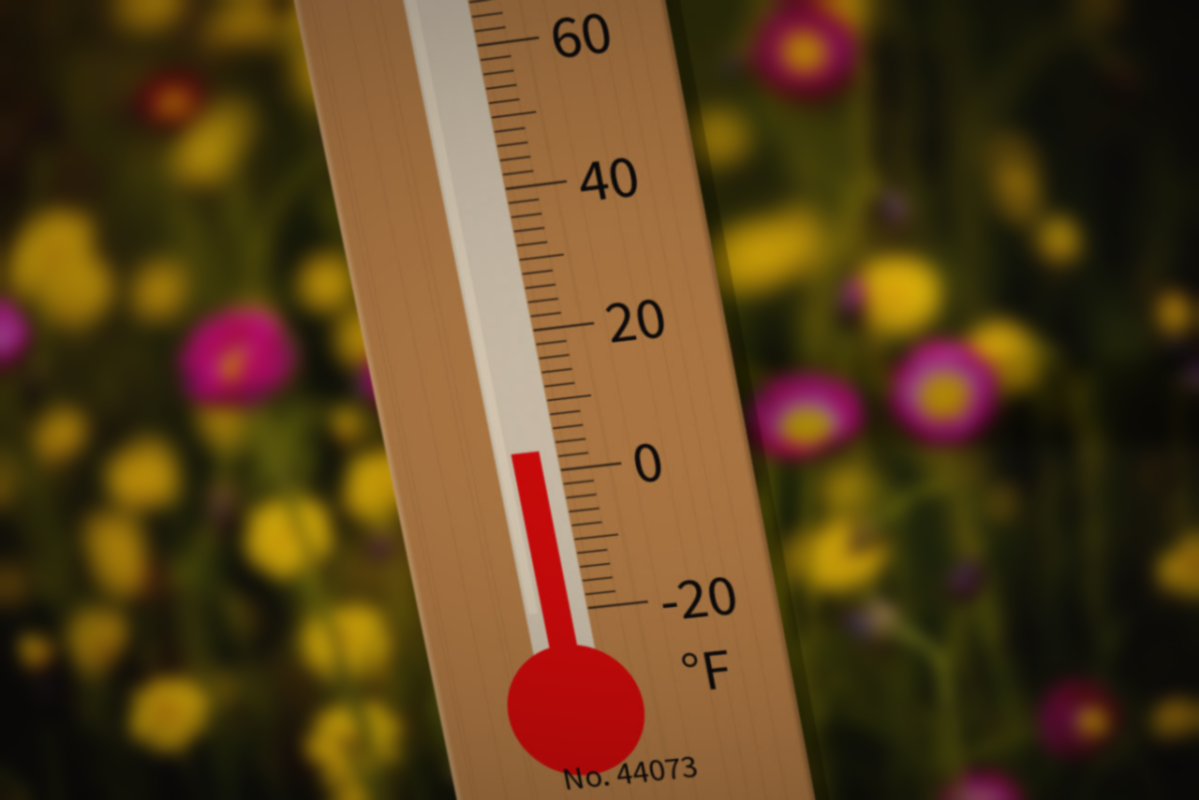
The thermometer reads 3
